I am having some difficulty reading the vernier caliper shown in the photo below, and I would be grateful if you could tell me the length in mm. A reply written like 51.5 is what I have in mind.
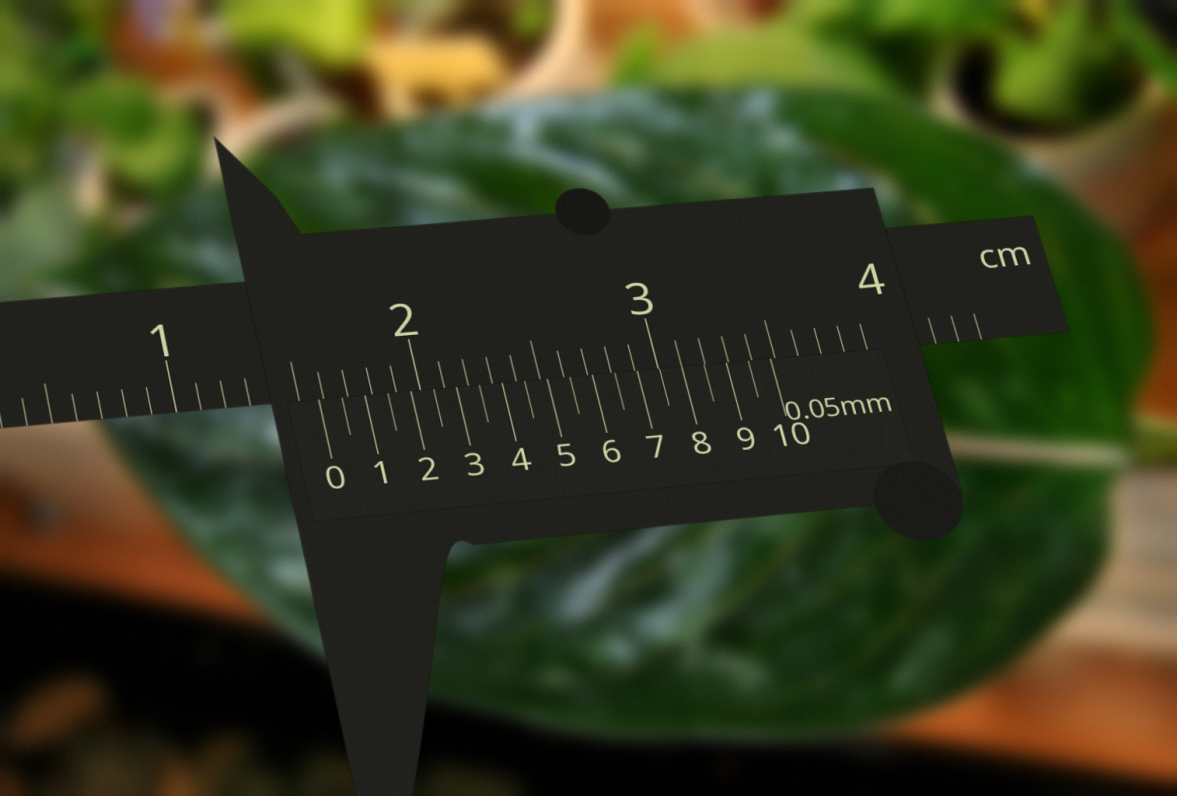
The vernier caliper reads 15.80
